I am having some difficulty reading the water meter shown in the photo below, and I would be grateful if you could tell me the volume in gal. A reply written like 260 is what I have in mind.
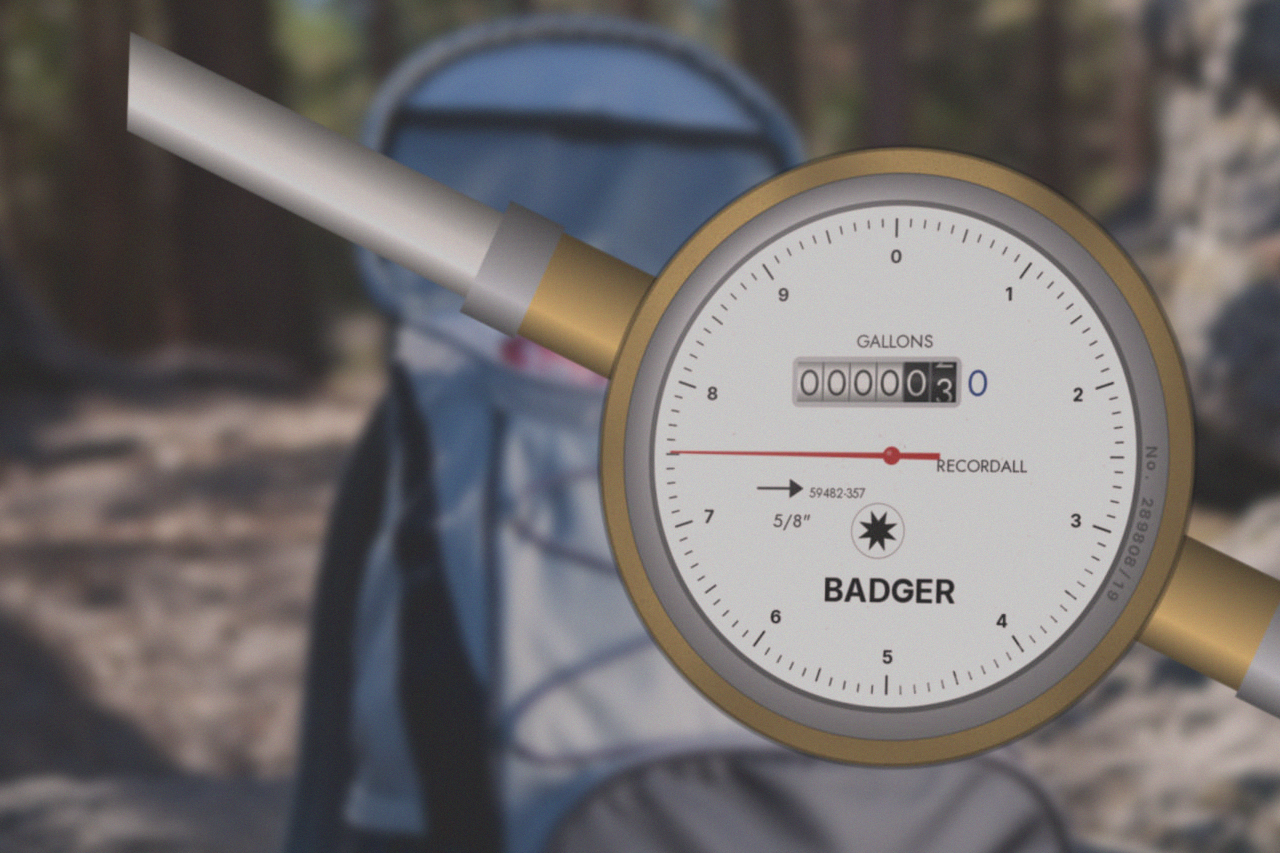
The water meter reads 27.5
